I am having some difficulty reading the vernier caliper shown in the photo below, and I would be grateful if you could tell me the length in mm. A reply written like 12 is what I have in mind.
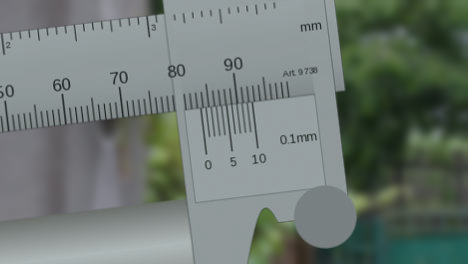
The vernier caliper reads 83.6
